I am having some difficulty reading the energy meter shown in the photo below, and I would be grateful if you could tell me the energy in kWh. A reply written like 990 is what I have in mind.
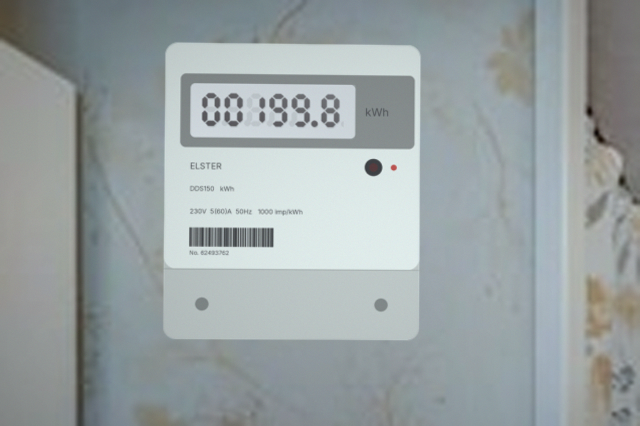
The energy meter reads 199.8
